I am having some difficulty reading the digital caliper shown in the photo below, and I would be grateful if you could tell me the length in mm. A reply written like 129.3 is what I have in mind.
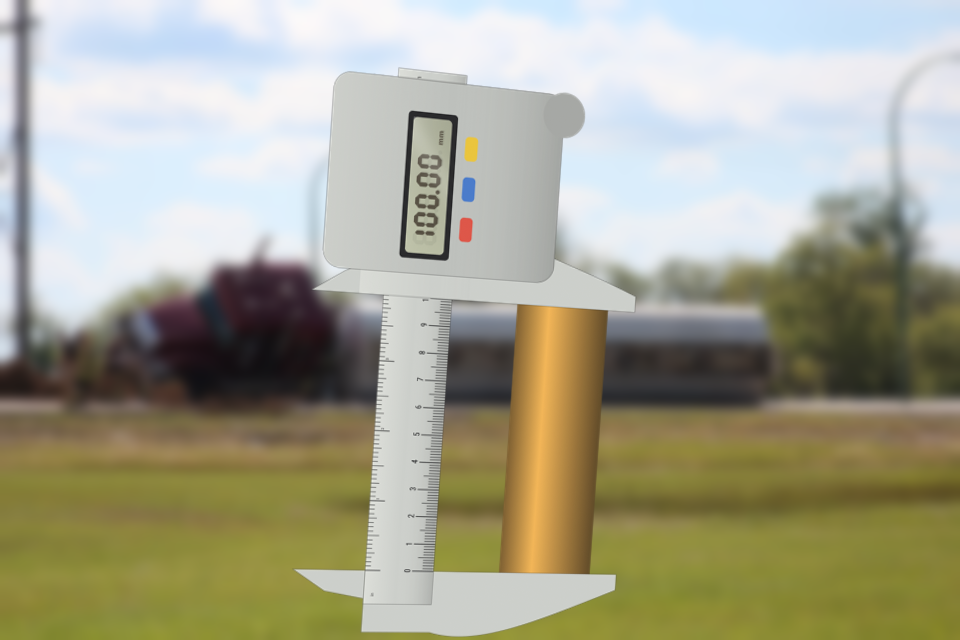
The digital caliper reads 100.00
